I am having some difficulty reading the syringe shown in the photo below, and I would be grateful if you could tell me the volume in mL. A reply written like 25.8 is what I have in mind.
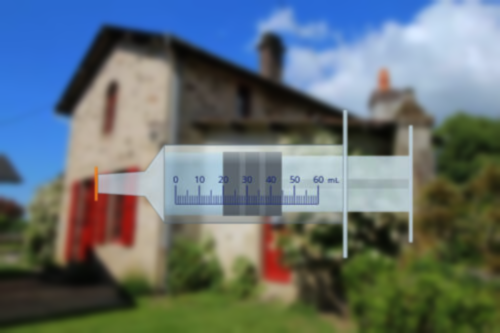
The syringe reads 20
